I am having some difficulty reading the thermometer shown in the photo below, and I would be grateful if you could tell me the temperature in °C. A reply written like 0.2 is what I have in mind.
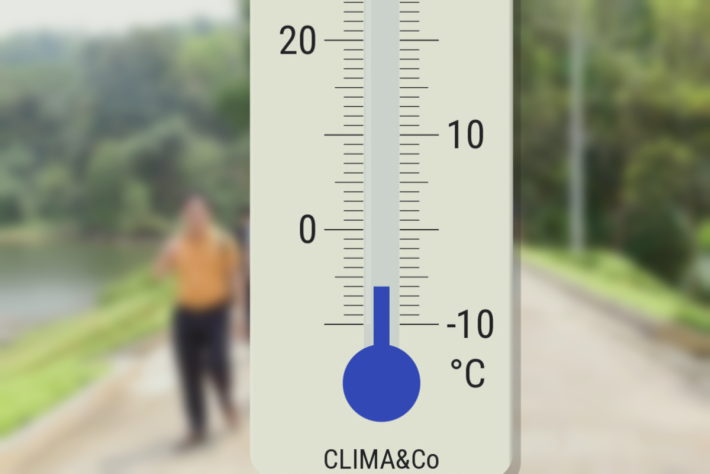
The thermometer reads -6
